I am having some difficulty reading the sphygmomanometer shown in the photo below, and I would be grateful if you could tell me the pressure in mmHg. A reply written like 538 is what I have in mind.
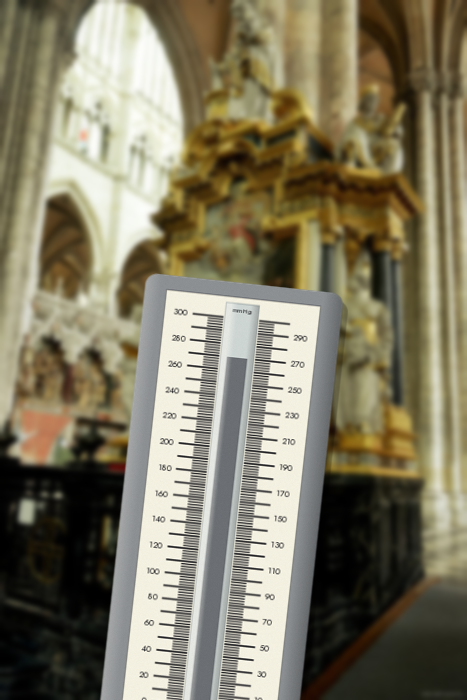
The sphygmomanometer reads 270
